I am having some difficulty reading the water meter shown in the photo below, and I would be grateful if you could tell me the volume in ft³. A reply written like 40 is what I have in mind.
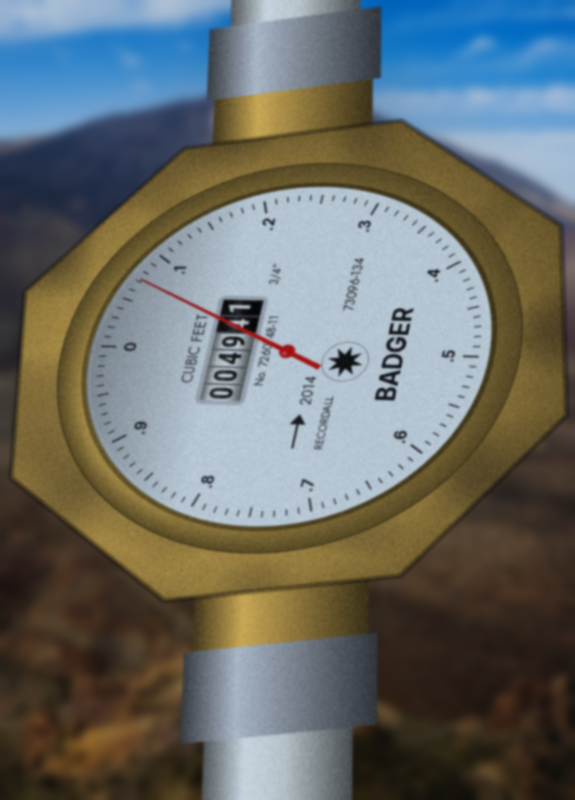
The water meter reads 4941.07
